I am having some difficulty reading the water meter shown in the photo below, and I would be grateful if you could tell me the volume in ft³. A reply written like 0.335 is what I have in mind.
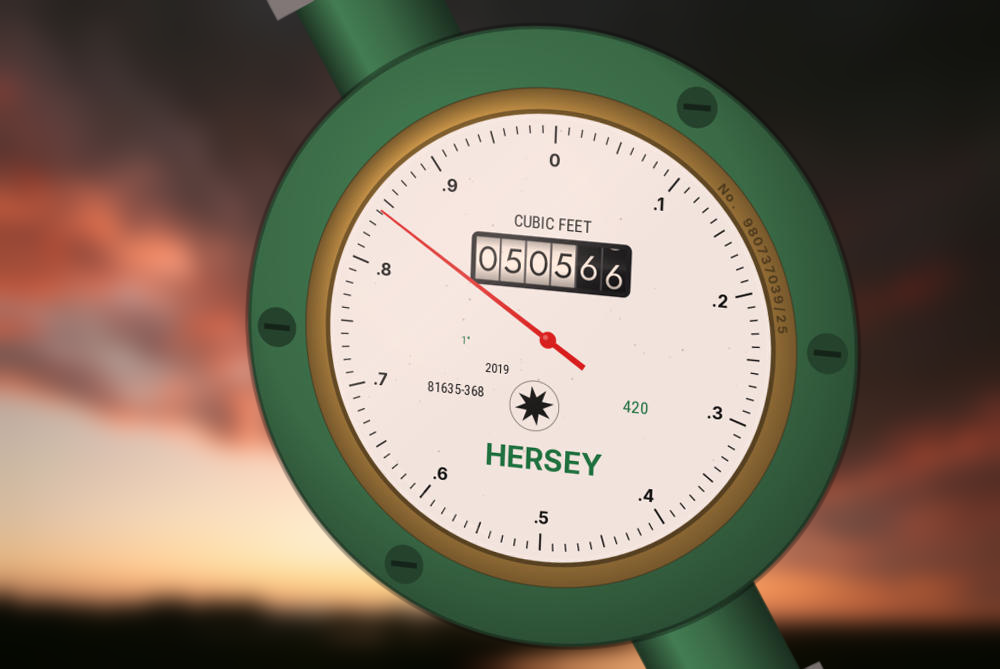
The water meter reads 50565.84
